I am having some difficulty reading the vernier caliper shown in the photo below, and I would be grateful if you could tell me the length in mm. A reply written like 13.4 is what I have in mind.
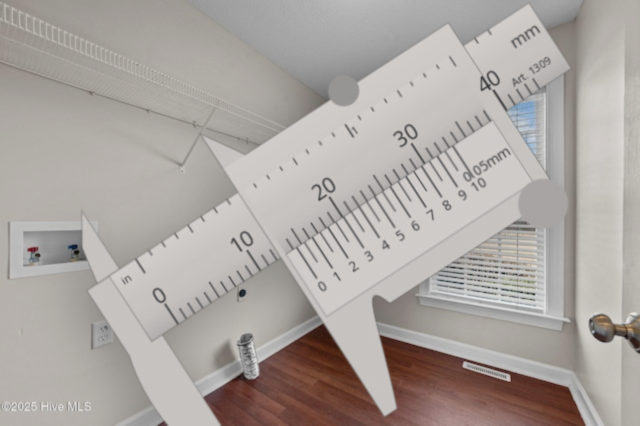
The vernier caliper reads 14.4
